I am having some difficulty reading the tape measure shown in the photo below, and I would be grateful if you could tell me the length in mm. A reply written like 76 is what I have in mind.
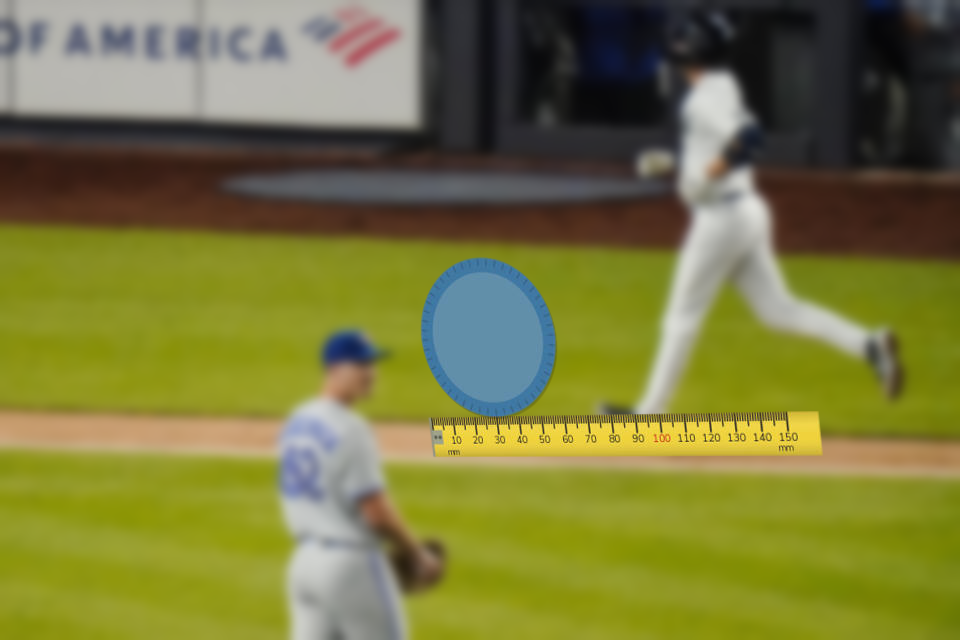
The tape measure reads 60
